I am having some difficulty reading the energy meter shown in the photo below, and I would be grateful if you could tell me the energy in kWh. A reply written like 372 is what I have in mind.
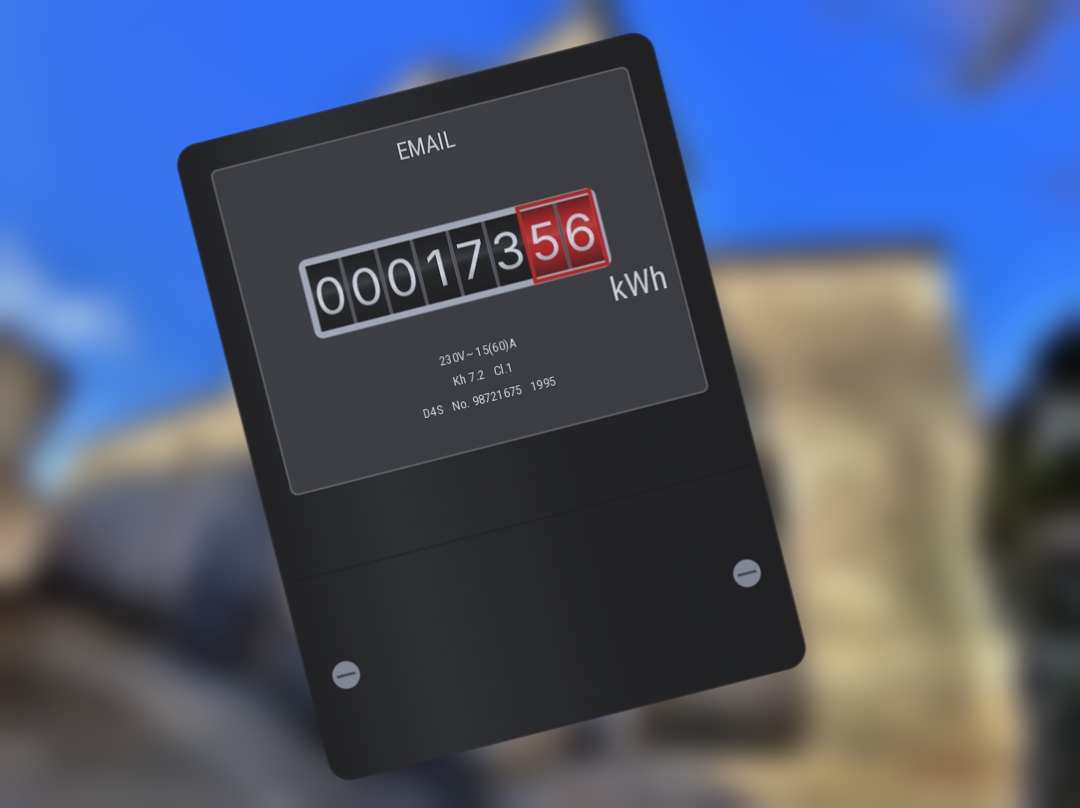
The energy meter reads 173.56
